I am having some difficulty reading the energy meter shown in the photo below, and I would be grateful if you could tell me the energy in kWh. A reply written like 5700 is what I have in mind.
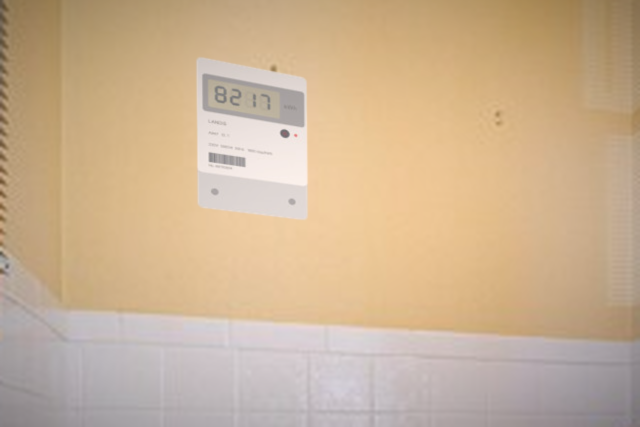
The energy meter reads 8217
